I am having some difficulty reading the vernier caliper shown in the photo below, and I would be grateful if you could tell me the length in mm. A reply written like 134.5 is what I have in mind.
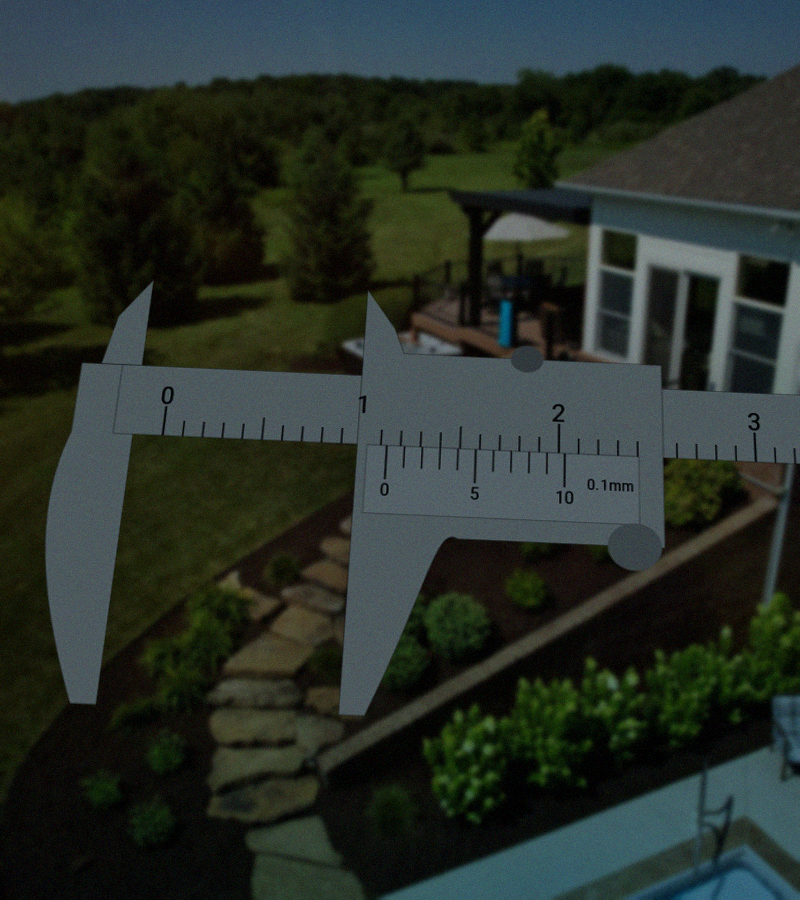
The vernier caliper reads 11.3
